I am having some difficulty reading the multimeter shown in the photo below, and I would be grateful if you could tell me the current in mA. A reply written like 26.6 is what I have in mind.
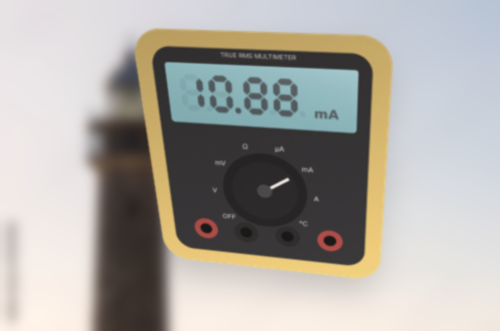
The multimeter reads 10.88
